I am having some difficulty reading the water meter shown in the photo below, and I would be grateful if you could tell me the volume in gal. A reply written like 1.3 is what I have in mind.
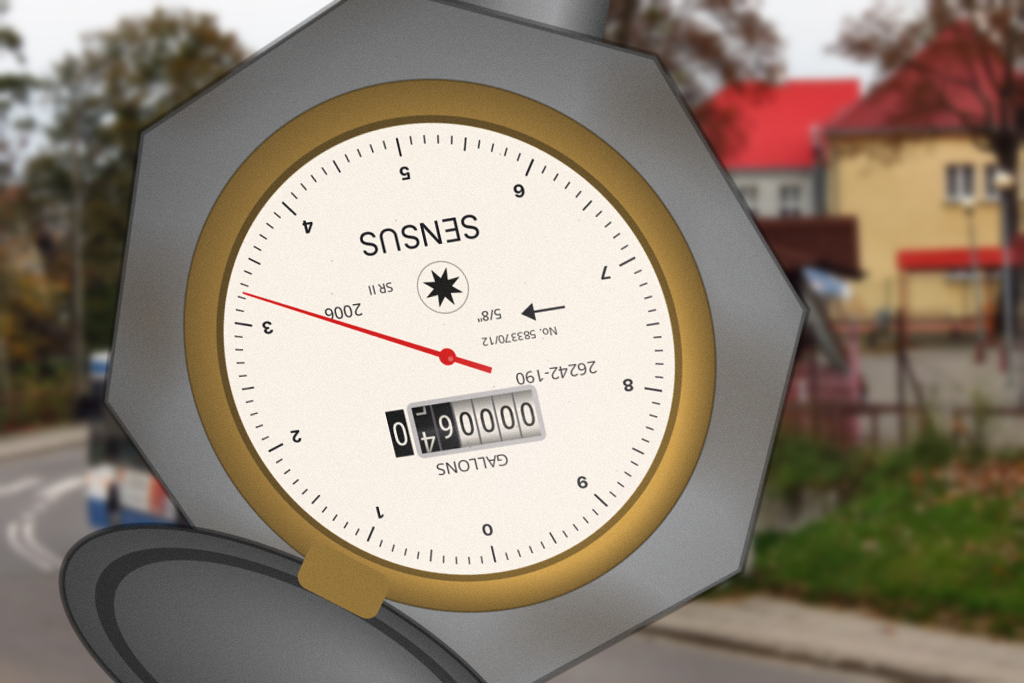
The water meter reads 643.2
